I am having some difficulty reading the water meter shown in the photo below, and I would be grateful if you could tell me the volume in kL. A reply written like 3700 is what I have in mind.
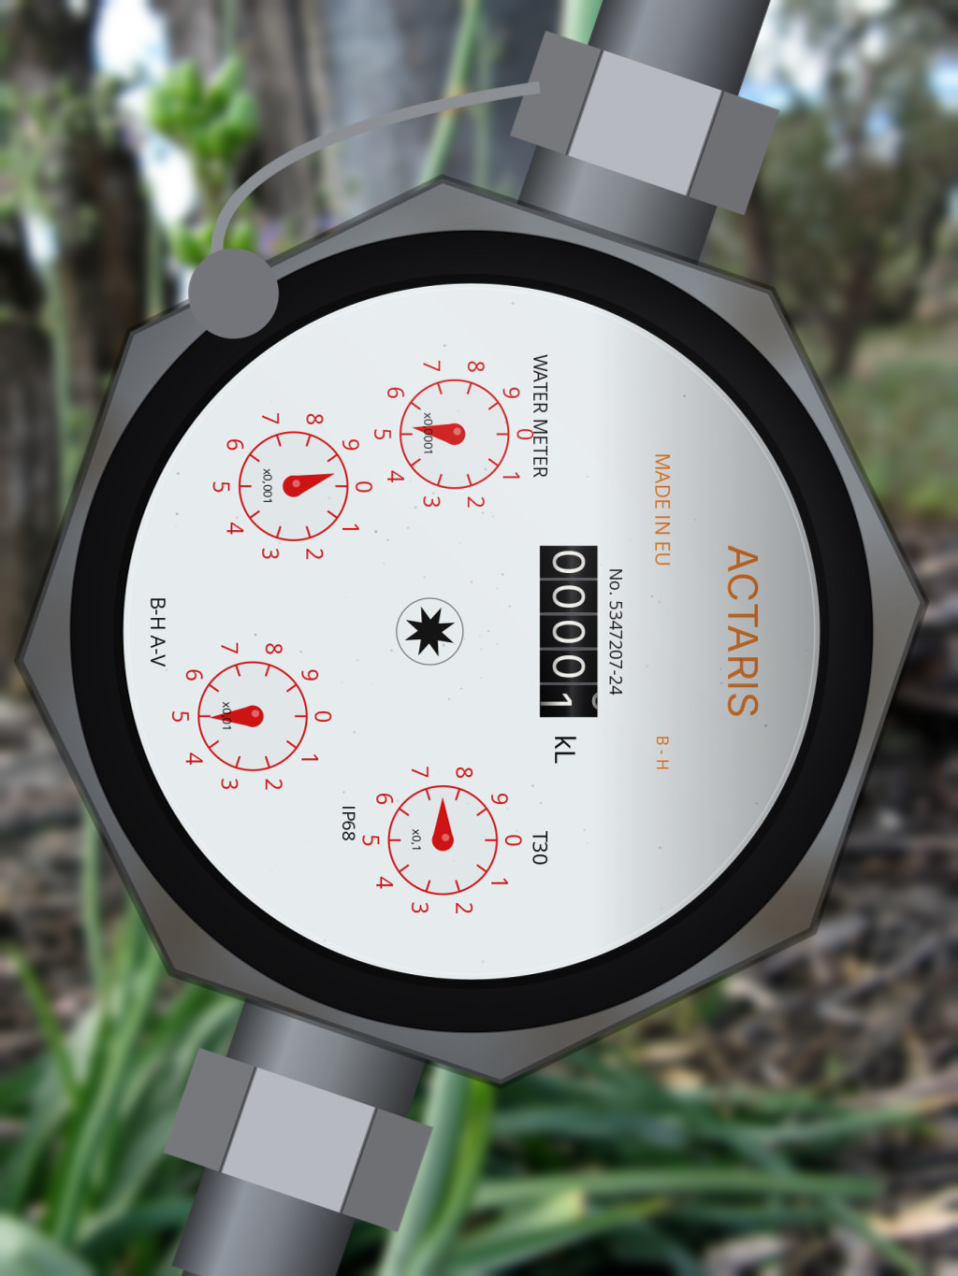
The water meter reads 0.7495
